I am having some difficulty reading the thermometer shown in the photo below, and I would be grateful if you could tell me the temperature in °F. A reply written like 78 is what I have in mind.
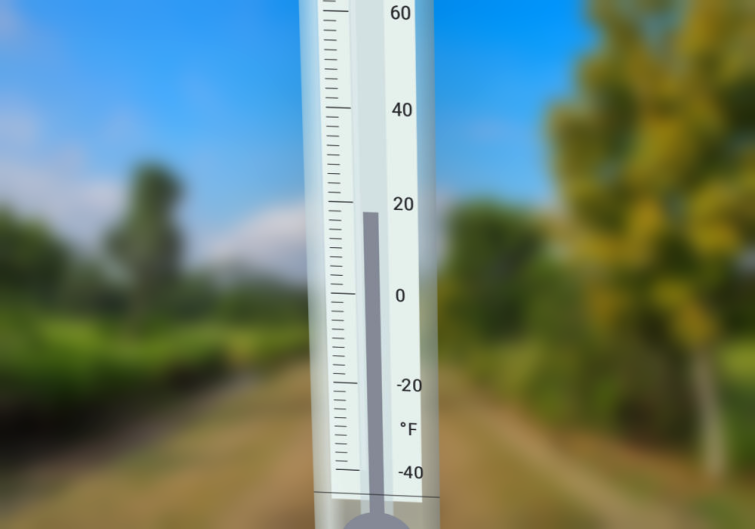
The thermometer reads 18
